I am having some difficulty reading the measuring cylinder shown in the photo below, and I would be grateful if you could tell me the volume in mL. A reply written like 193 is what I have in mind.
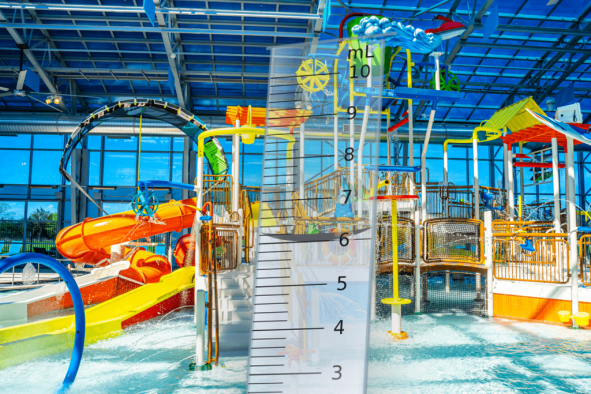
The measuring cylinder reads 6
